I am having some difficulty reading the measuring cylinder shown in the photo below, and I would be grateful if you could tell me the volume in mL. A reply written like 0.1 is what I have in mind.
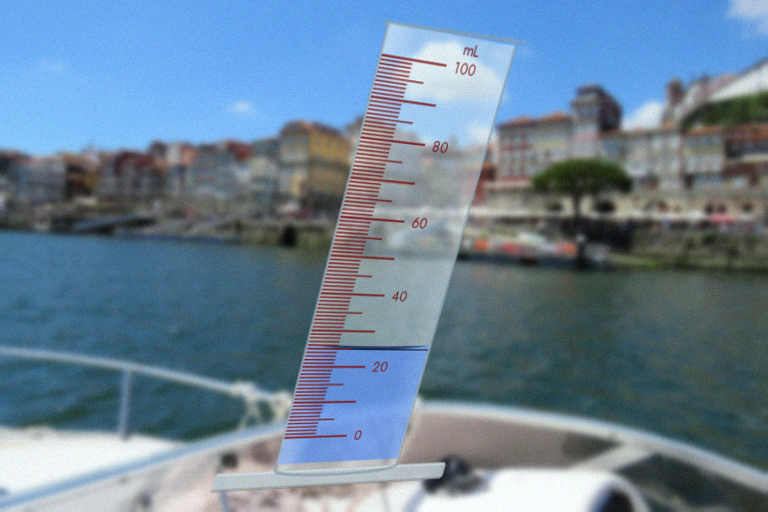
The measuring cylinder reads 25
